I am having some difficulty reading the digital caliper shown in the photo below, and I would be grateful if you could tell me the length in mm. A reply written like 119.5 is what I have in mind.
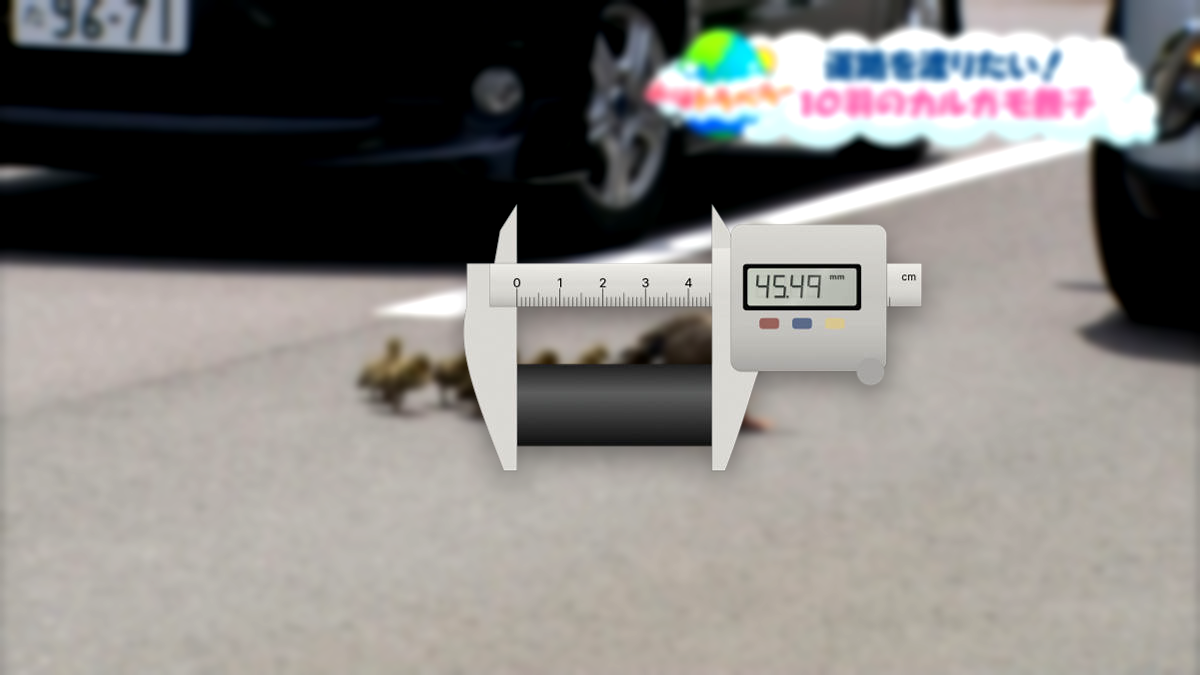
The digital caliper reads 45.49
